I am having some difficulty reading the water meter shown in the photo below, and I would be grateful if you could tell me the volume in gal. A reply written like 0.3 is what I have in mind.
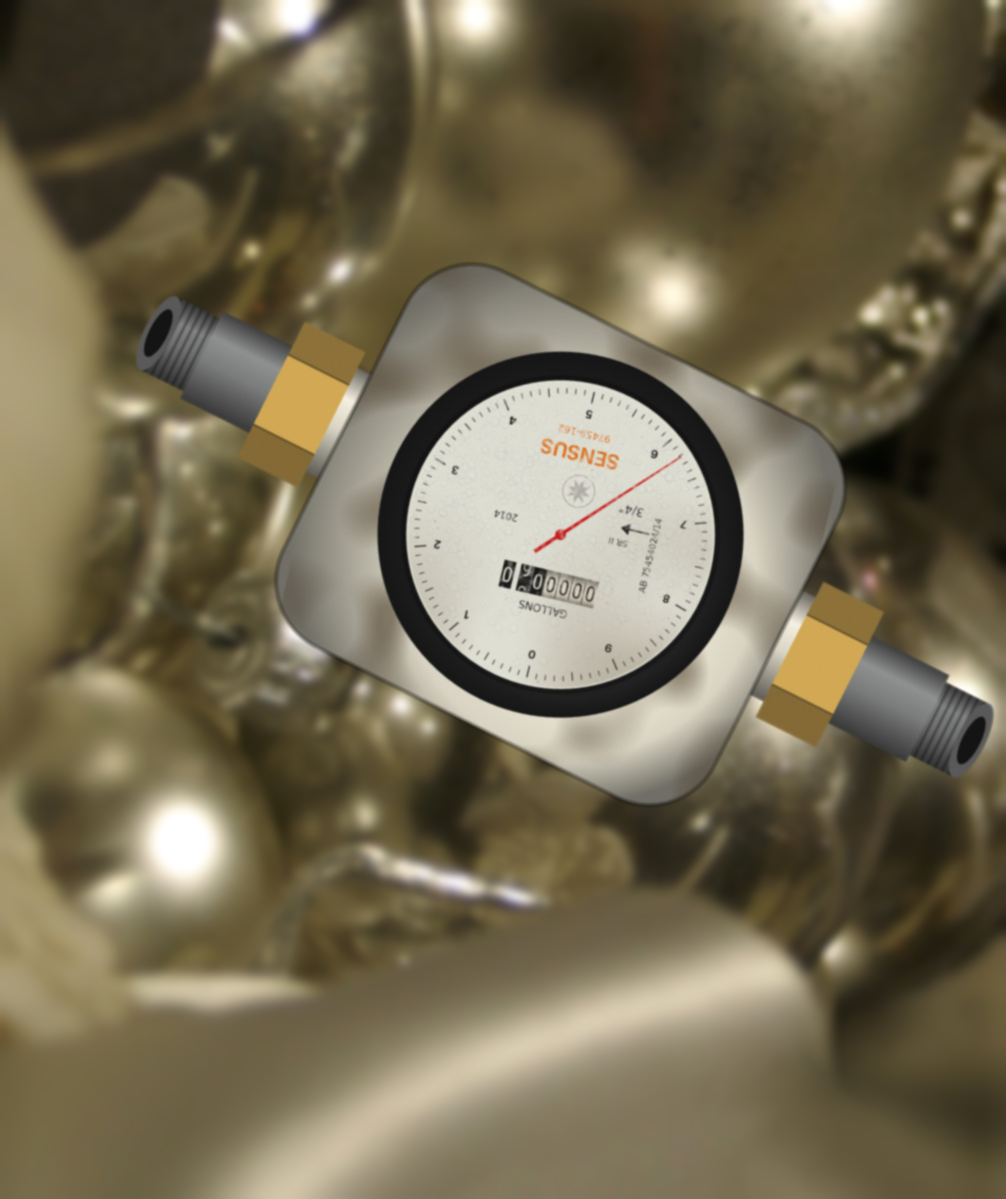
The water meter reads 56.2
